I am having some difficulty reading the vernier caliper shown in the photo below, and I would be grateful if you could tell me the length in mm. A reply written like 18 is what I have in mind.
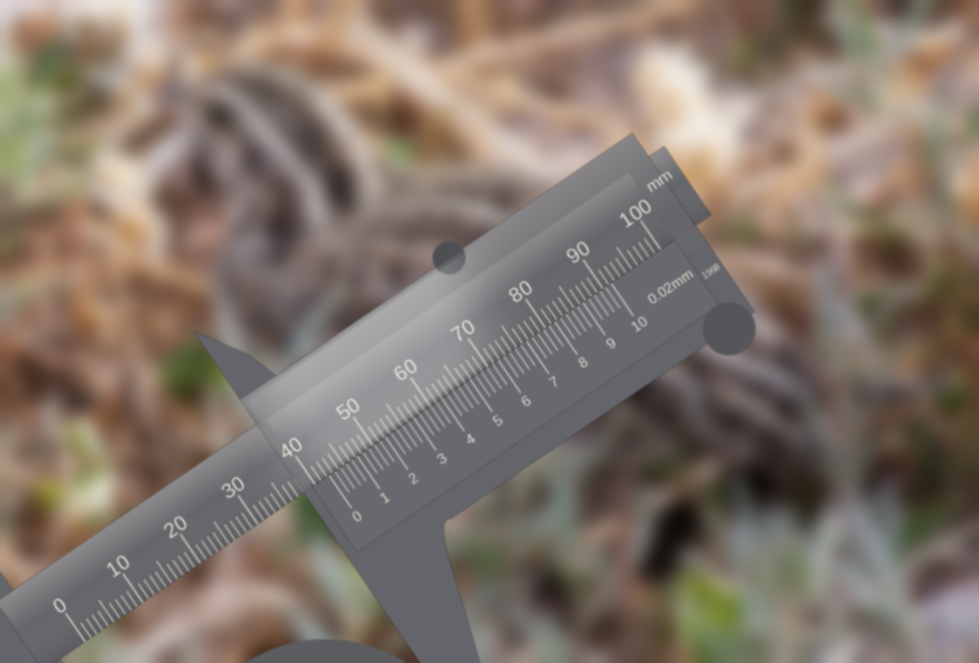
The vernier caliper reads 42.4
